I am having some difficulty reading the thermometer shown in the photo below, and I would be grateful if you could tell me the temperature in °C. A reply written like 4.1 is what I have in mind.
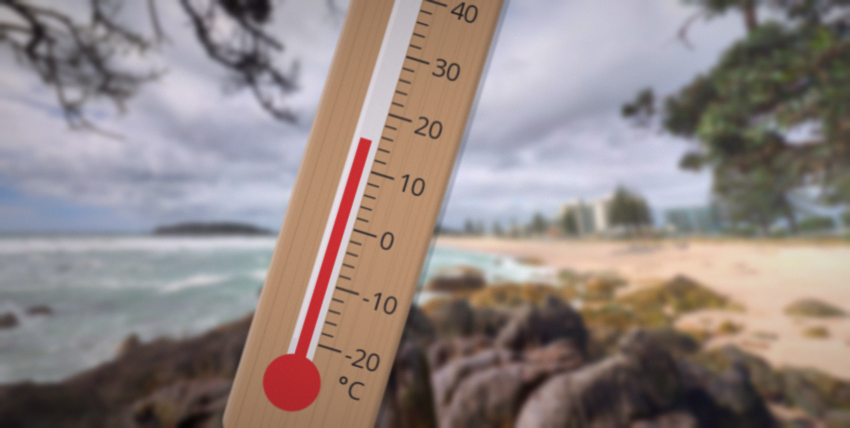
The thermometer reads 15
